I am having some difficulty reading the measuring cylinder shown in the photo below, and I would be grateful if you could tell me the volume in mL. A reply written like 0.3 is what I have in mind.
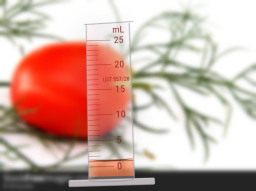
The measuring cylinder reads 1
